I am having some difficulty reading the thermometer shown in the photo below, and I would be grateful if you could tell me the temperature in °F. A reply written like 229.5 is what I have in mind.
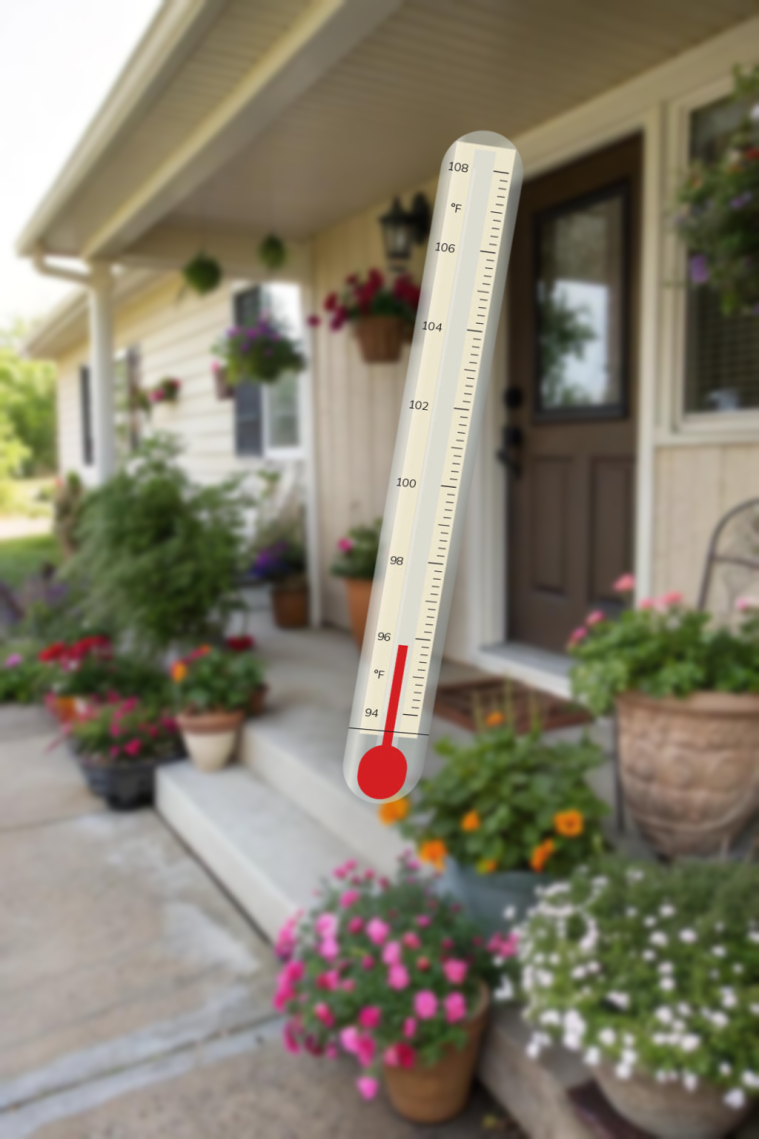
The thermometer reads 95.8
